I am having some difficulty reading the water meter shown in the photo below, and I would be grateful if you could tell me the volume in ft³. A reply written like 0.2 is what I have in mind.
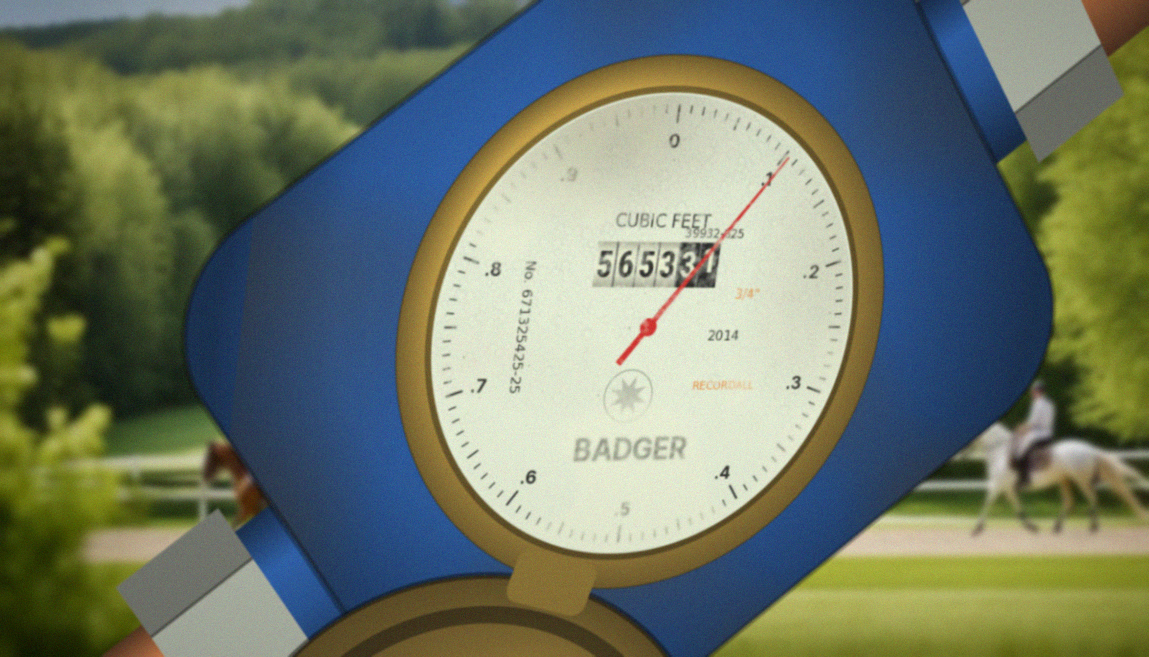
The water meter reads 565331.10
